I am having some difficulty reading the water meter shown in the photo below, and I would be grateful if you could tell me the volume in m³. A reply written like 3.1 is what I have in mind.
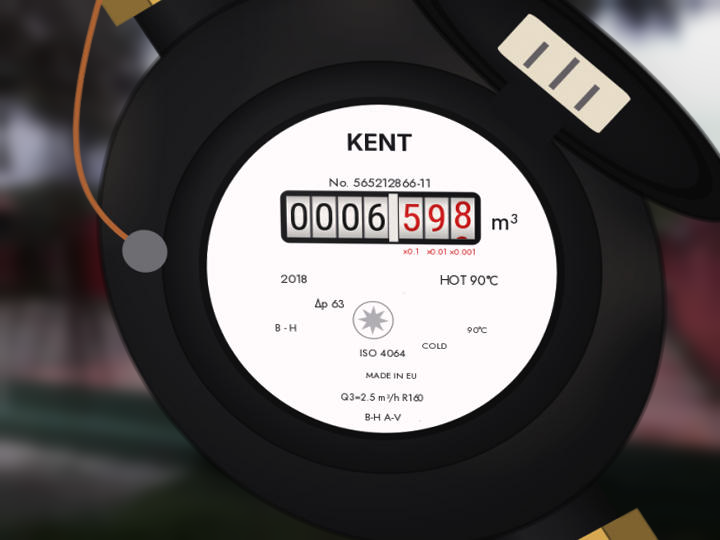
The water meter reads 6.598
